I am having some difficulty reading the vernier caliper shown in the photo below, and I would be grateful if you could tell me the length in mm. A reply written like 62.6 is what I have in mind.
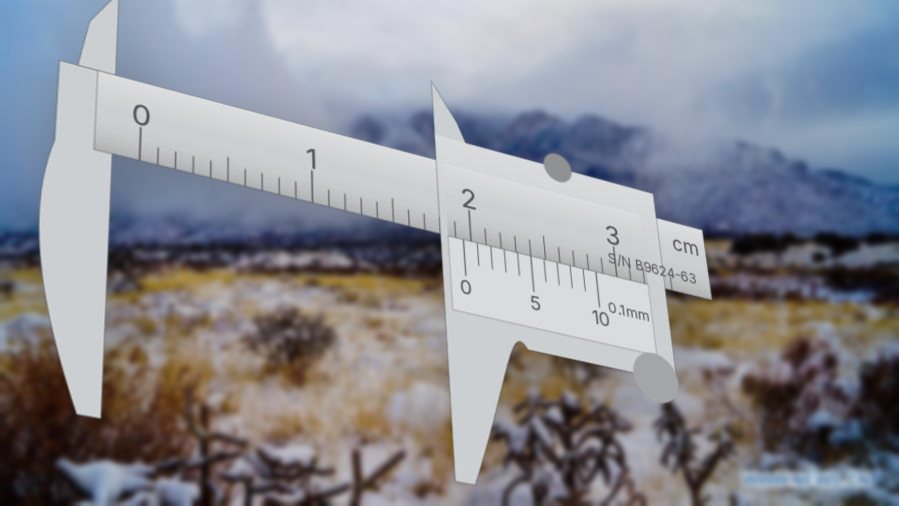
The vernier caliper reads 19.5
